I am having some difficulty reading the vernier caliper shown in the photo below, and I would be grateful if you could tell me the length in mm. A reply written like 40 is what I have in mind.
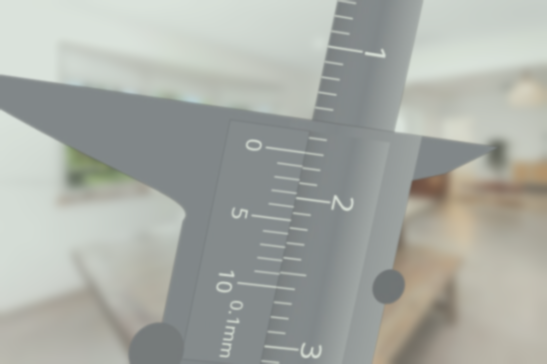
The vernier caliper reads 17.0
